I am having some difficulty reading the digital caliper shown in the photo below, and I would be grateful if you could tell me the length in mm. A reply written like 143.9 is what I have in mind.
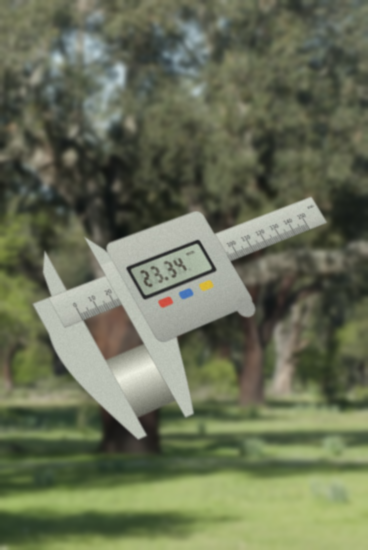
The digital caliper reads 23.34
